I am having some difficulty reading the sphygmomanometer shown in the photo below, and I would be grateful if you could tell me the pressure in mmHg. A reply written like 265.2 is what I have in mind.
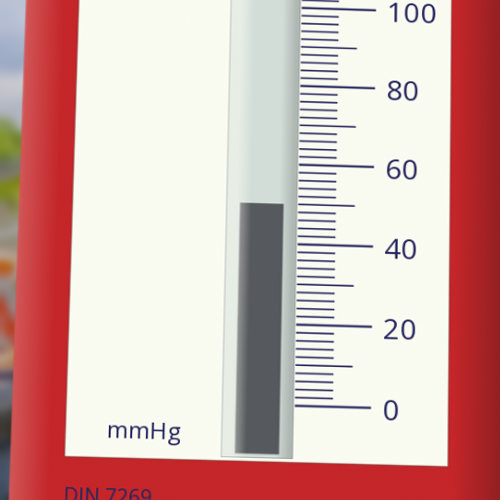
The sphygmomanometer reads 50
